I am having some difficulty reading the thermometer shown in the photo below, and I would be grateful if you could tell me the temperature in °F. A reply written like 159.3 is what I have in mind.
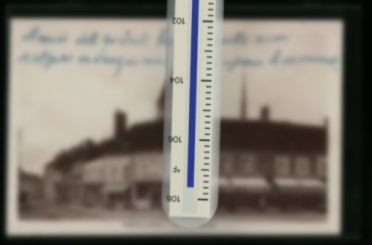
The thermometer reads 107.6
